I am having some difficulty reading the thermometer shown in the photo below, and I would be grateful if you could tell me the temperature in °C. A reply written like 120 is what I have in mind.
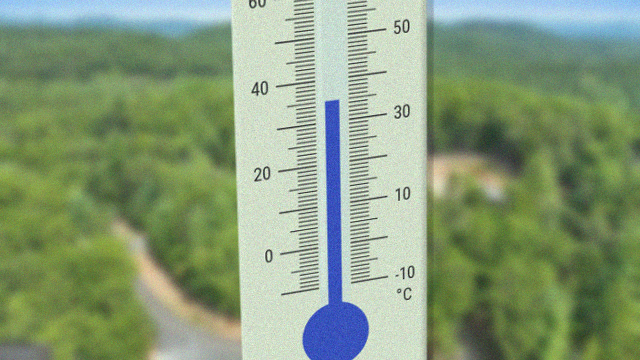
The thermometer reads 35
